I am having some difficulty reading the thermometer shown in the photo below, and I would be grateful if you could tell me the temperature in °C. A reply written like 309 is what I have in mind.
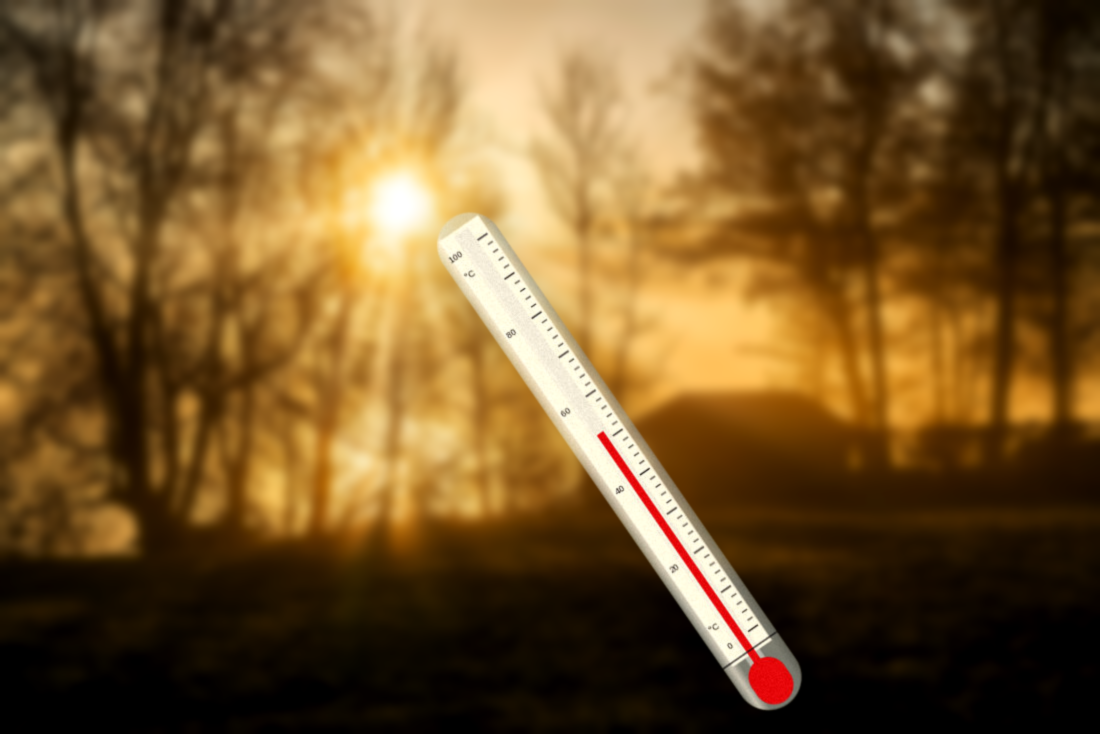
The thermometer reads 52
